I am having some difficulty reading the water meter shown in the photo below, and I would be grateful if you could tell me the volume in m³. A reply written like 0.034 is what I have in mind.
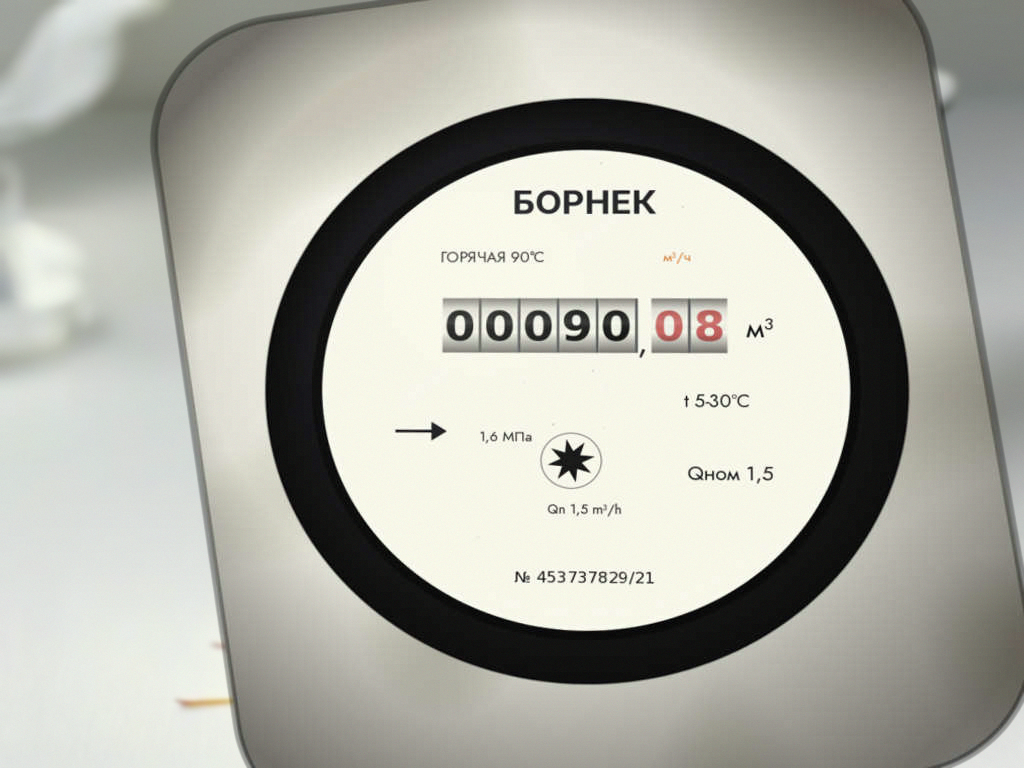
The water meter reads 90.08
